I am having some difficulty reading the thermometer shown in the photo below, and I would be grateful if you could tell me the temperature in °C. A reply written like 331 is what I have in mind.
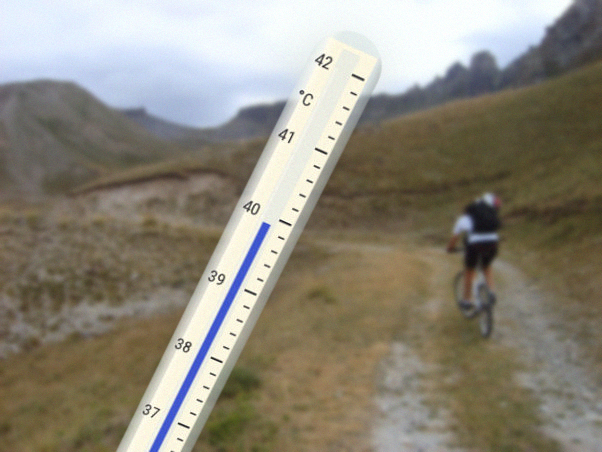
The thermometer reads 39.9
